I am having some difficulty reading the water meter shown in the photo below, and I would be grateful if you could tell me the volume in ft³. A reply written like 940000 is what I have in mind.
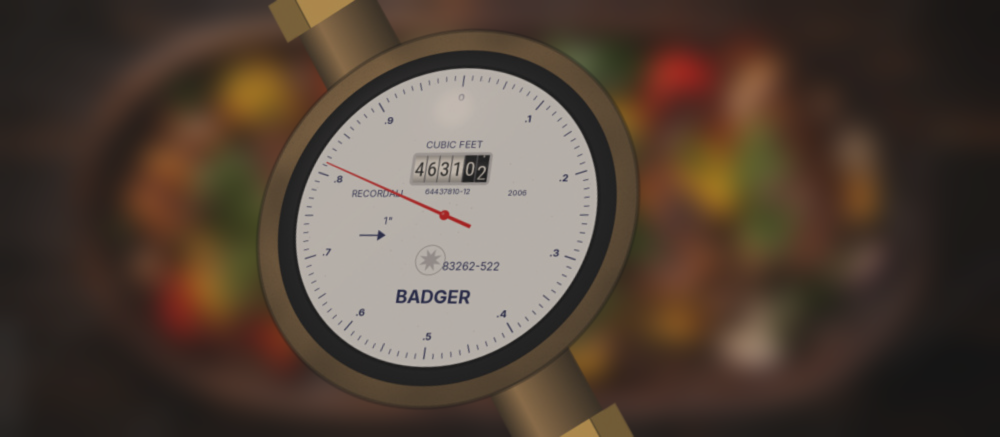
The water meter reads 463101.81
